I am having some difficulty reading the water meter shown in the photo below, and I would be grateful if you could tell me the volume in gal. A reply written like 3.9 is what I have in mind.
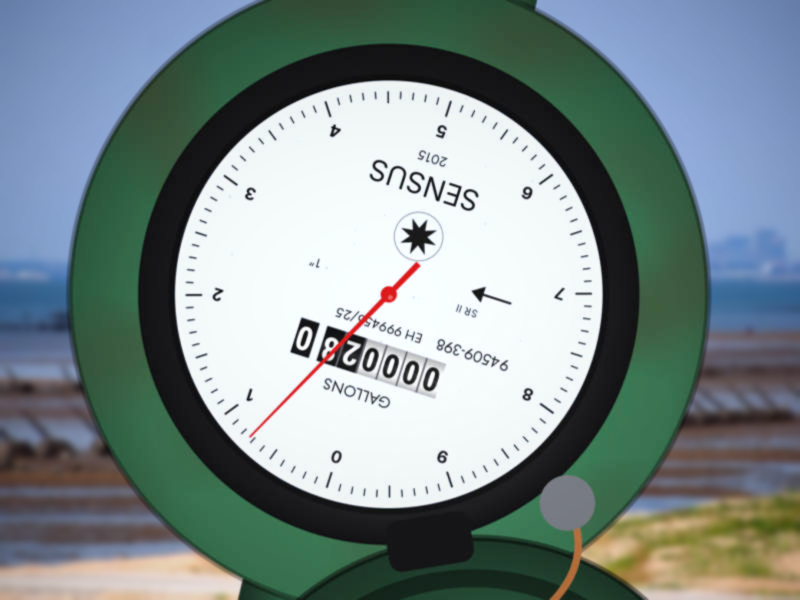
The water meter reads 280.7
